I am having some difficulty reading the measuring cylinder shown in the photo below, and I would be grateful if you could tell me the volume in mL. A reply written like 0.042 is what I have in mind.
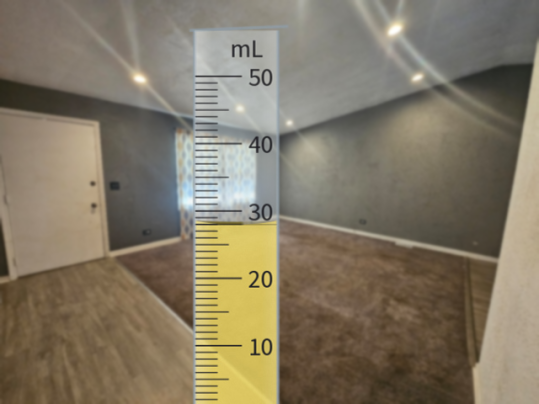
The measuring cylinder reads 28
